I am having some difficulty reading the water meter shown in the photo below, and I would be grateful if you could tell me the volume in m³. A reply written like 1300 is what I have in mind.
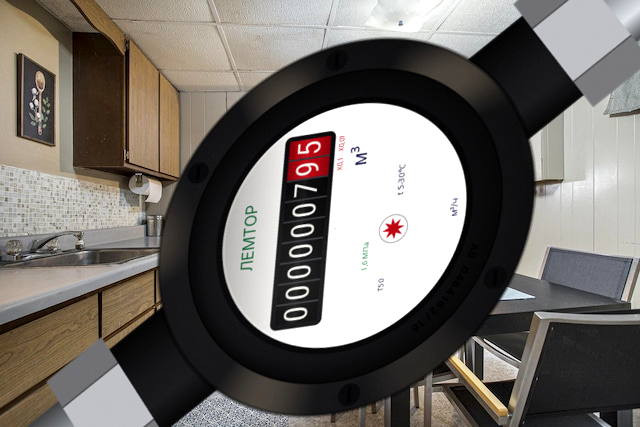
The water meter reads 7.95
